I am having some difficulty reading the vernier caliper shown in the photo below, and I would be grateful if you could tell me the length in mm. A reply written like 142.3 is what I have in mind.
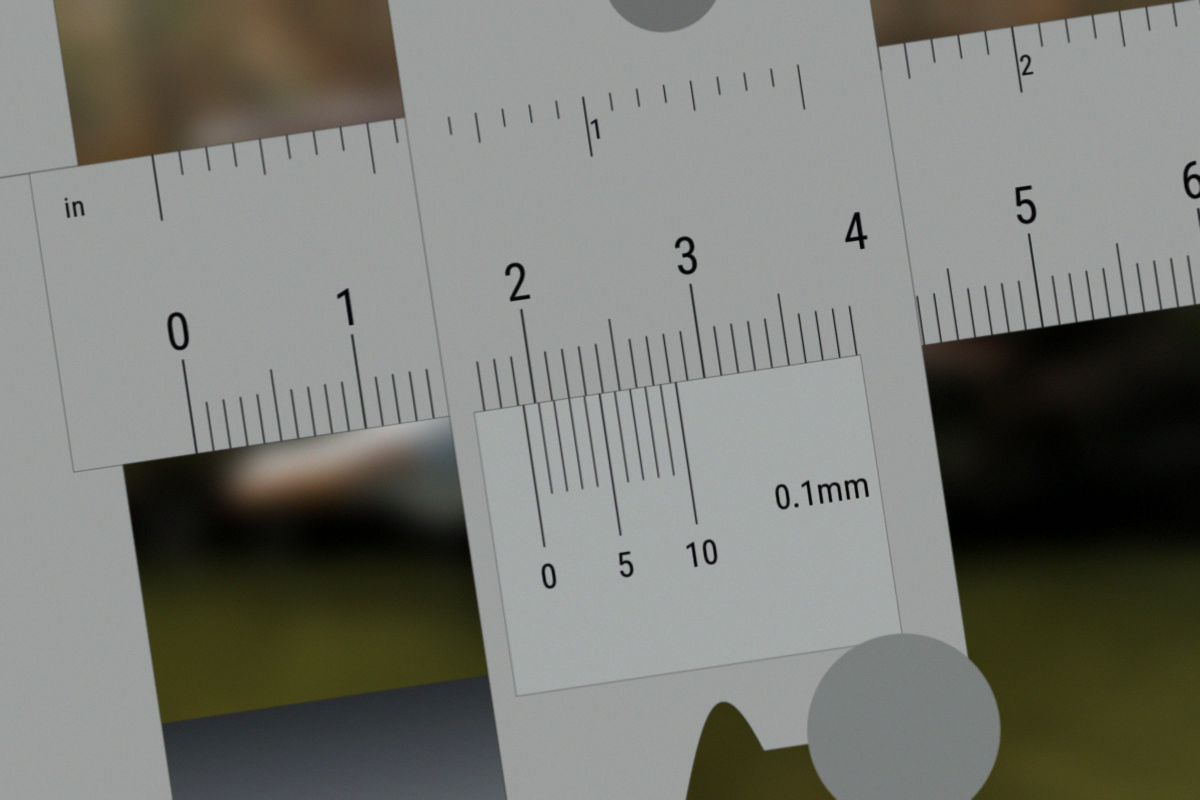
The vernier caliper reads 19.3
